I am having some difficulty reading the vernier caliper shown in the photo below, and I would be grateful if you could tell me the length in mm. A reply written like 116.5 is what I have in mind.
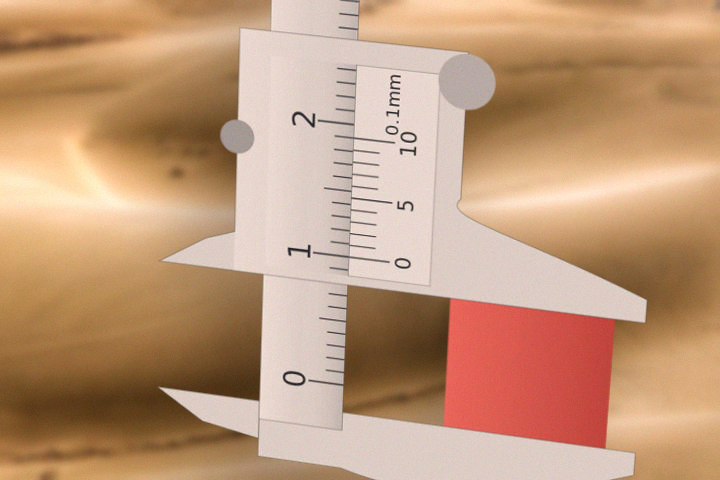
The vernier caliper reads 10.0
